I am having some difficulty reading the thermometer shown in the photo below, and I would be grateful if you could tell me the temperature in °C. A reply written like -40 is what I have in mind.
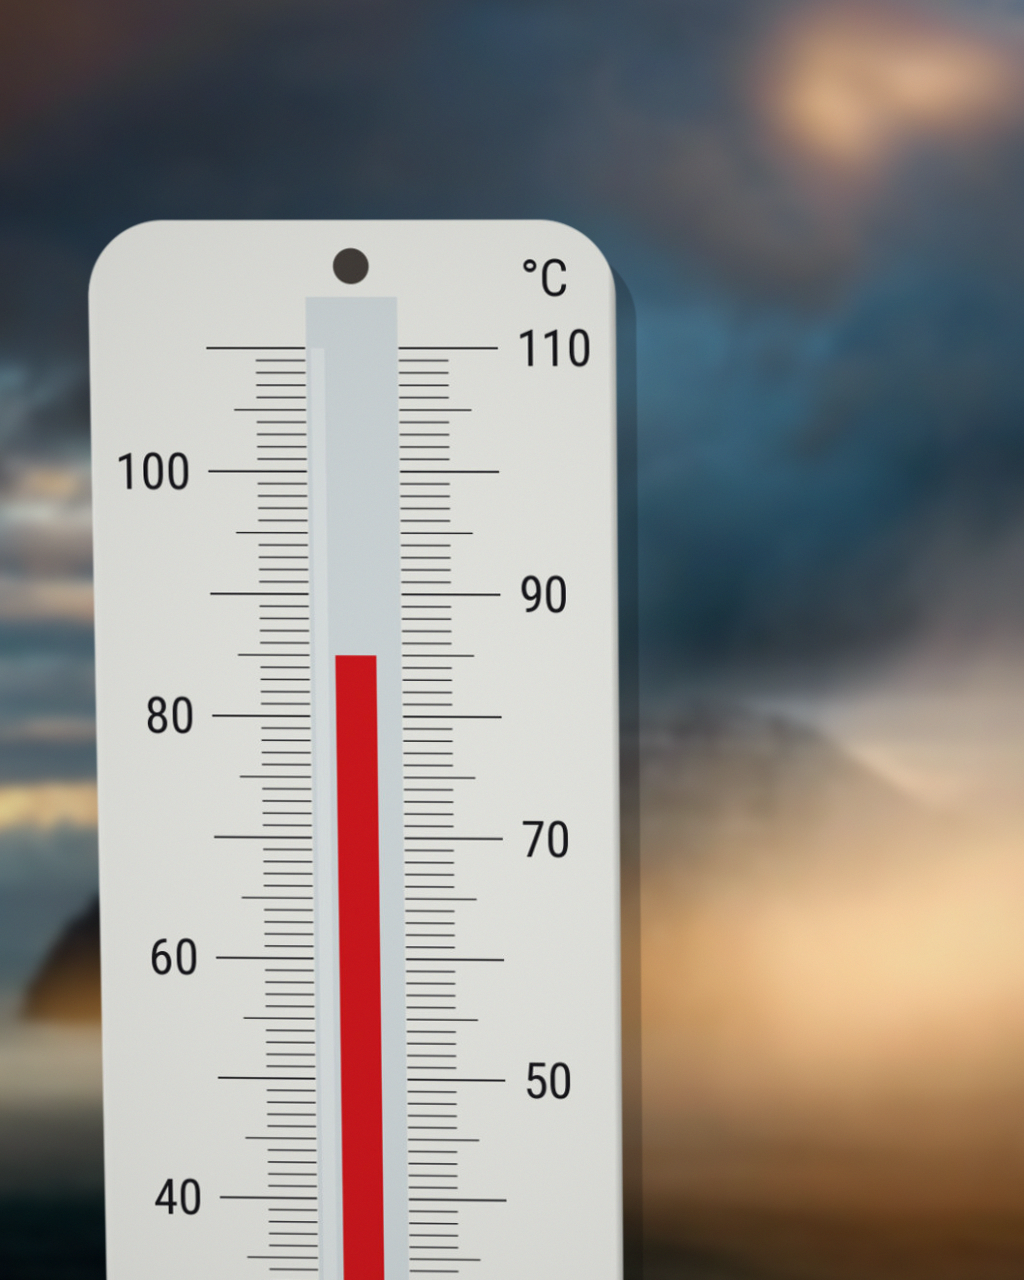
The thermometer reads 85
